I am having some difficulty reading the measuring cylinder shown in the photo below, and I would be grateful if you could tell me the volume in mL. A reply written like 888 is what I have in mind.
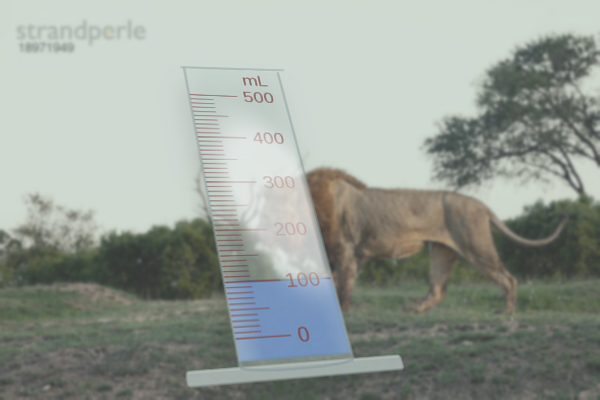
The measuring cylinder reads 100
